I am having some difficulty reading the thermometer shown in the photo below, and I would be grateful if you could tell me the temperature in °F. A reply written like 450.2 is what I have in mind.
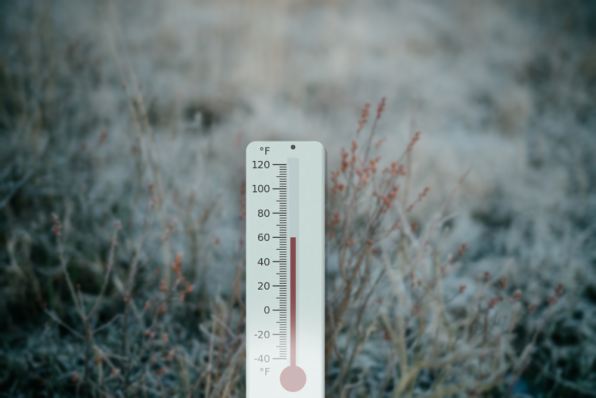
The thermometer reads 60
